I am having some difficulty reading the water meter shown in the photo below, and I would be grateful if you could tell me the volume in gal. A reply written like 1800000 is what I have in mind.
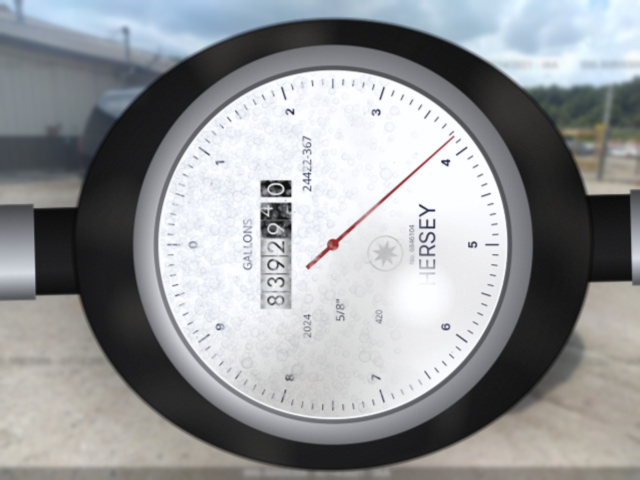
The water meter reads 8392943.8
